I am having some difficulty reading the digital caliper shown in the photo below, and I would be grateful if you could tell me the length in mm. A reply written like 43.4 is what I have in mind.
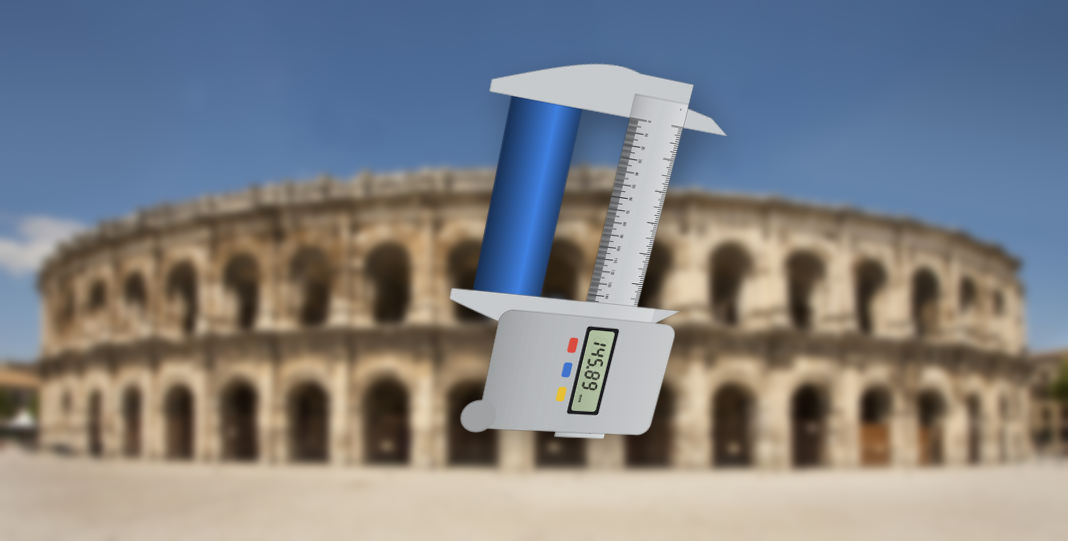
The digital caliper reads 145.89
